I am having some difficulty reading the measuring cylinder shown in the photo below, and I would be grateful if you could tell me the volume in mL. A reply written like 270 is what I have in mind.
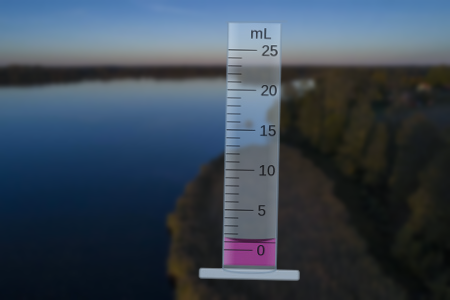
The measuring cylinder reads 1
